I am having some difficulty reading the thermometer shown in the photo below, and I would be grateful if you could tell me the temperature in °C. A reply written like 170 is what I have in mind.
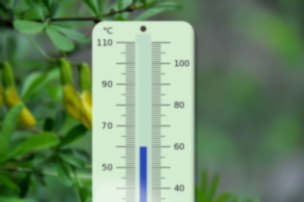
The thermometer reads 60
